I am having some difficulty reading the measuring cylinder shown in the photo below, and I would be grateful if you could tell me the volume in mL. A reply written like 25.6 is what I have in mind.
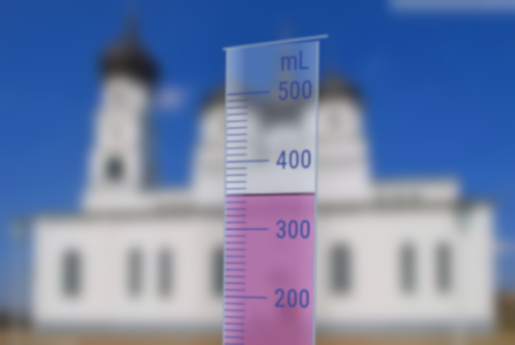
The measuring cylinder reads 350
